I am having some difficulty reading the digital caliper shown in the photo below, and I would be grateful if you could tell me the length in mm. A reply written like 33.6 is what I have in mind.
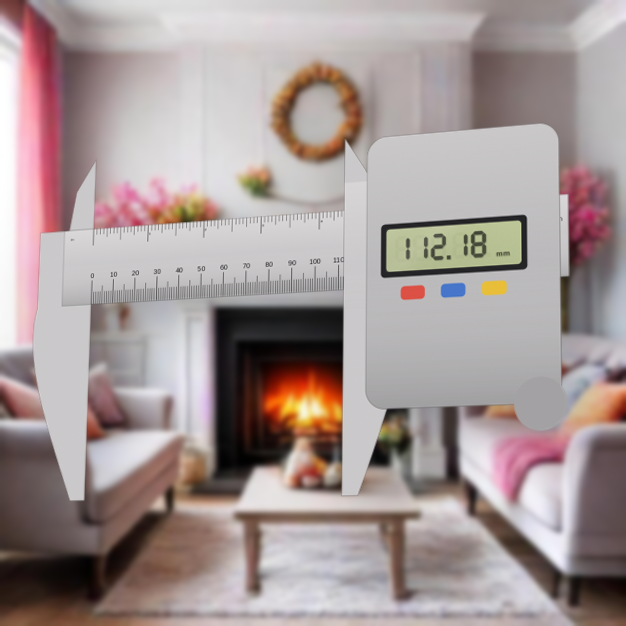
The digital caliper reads 112.18
